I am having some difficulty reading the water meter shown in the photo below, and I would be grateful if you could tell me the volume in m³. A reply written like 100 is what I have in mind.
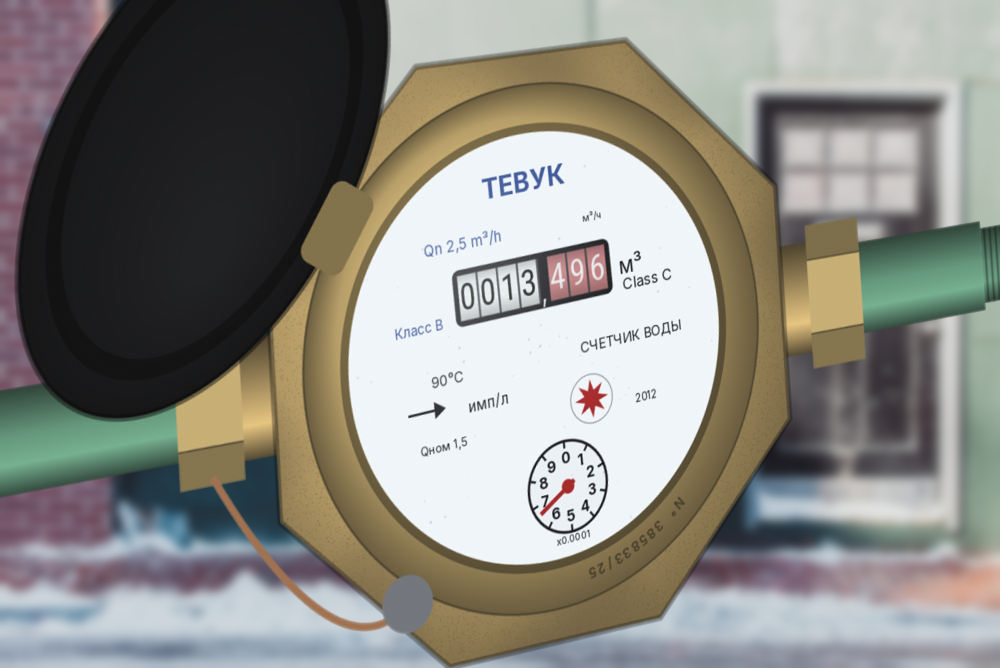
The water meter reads 13.4966
